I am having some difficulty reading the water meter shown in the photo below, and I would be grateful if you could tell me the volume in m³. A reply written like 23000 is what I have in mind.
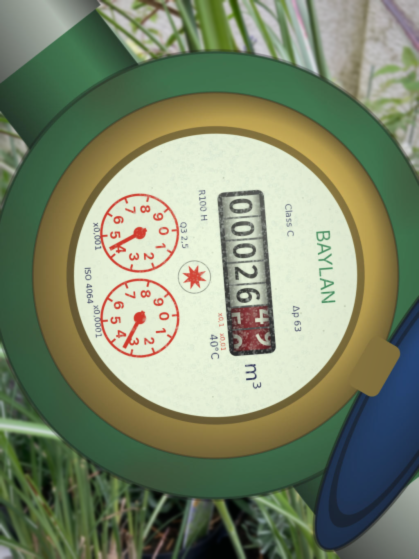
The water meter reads 26.4943
